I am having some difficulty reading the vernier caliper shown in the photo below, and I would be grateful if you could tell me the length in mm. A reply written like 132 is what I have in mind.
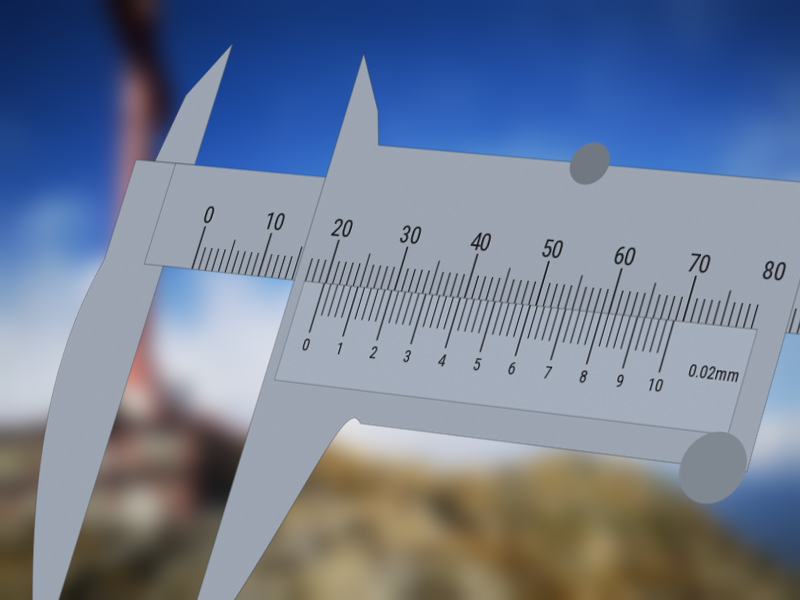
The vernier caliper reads 19.8
